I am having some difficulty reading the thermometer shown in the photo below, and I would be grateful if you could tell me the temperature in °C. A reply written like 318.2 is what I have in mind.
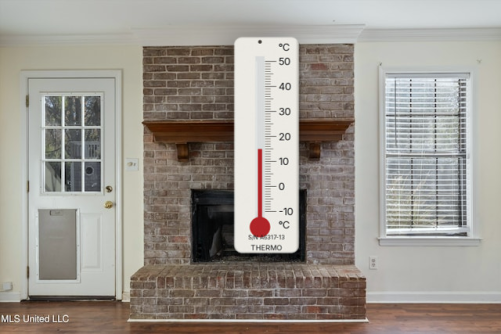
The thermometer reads 15
